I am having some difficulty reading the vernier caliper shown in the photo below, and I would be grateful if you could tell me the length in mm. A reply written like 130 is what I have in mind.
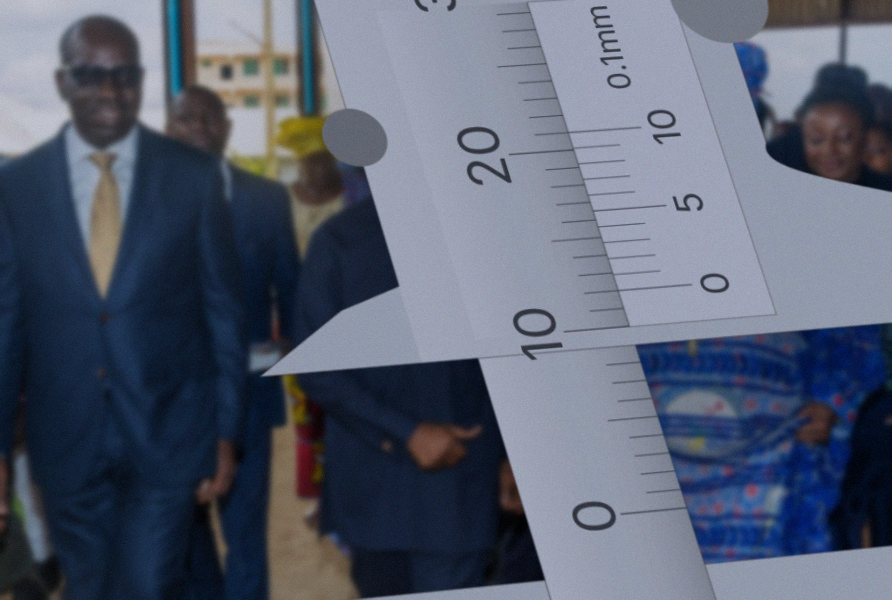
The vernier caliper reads 12.0
